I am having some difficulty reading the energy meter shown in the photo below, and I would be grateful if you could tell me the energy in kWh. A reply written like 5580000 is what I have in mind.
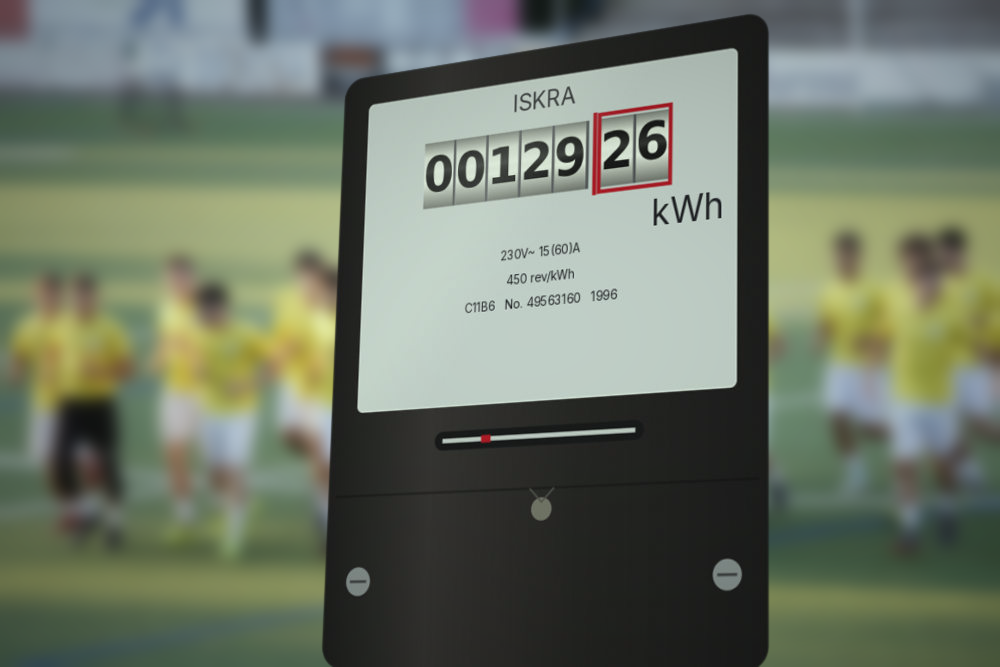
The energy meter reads 129.26
